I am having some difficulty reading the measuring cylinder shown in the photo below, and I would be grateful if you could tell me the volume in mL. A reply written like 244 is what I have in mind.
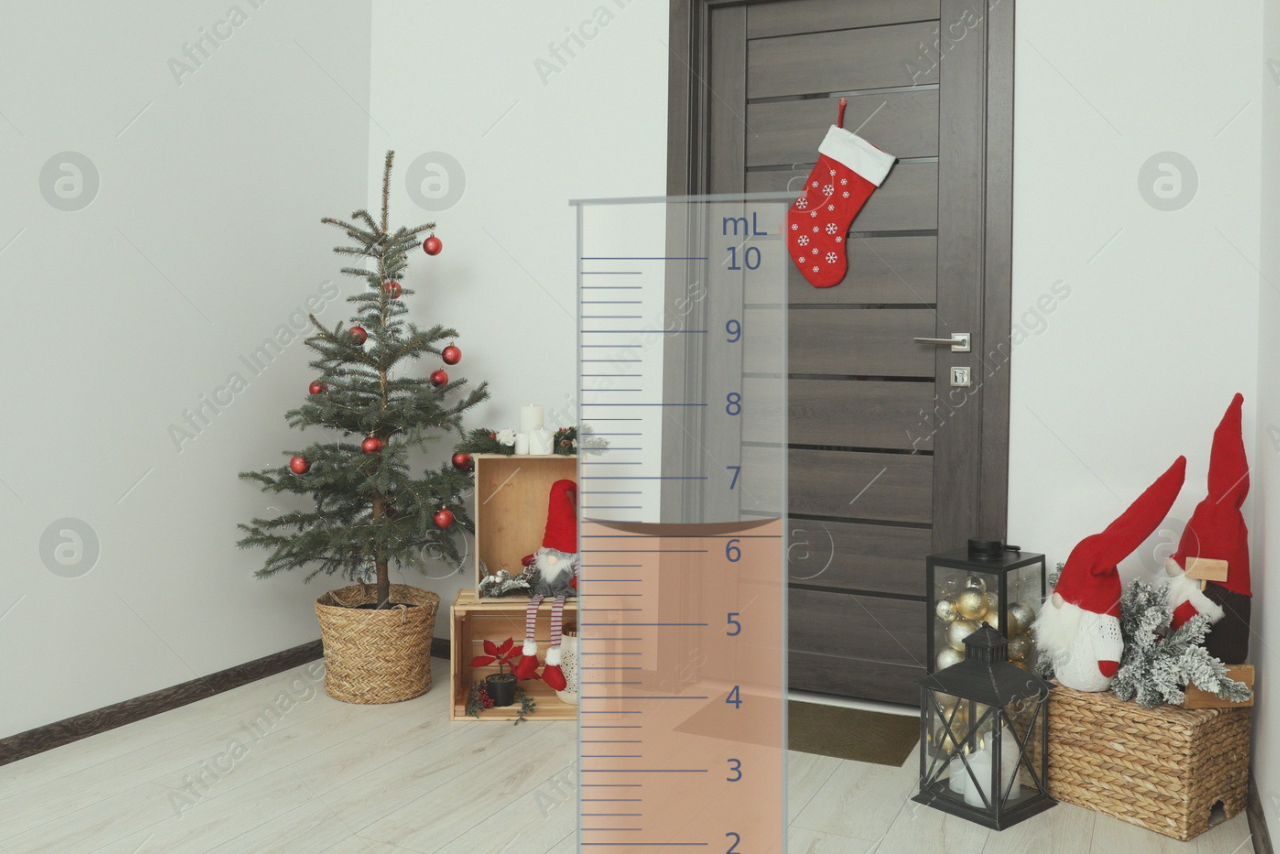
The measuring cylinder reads 6.2
